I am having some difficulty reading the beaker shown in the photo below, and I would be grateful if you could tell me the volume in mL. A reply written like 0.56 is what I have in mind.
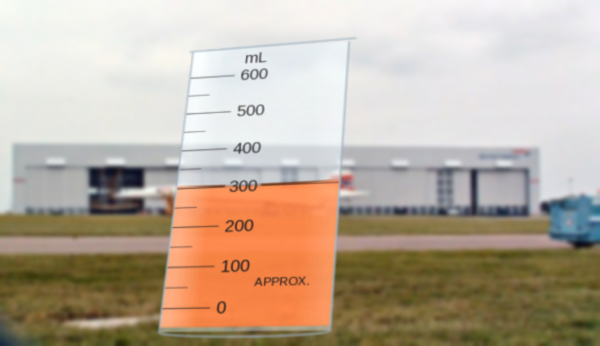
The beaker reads 300
